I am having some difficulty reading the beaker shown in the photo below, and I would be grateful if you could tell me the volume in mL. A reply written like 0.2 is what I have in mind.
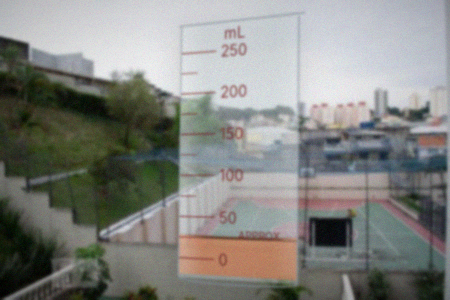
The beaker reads 25
